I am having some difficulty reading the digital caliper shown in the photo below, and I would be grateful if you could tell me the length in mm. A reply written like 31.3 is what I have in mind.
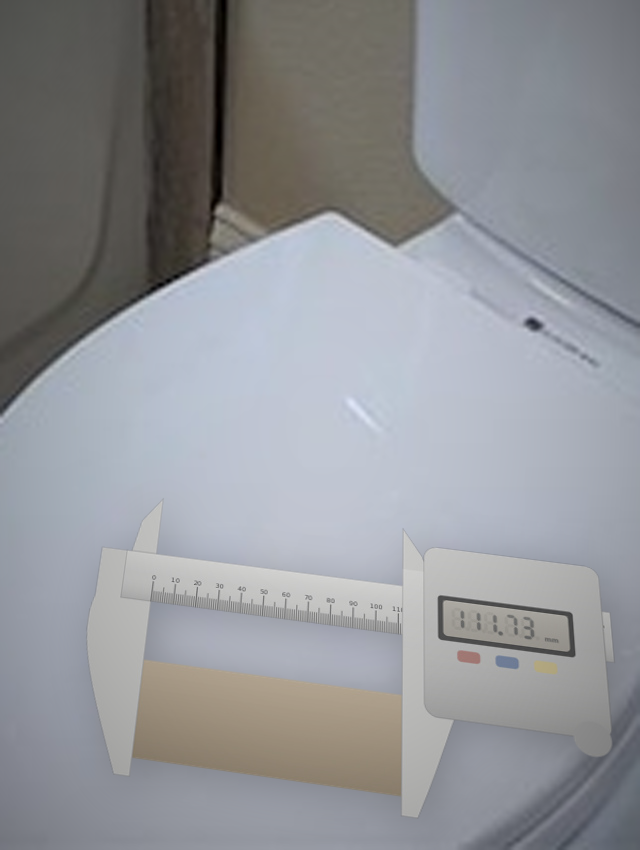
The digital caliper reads 111.73
